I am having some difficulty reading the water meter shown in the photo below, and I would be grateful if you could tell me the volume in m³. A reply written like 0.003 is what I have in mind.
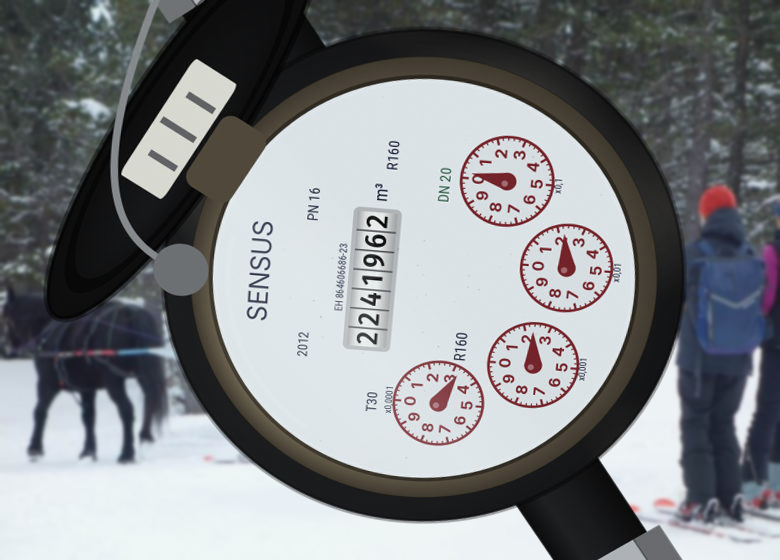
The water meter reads 2241962.0223
